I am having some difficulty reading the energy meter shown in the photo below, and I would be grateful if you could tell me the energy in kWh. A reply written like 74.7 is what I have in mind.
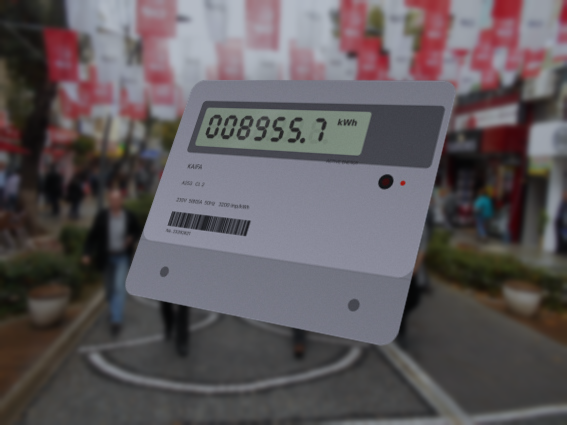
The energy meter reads 8955.7
